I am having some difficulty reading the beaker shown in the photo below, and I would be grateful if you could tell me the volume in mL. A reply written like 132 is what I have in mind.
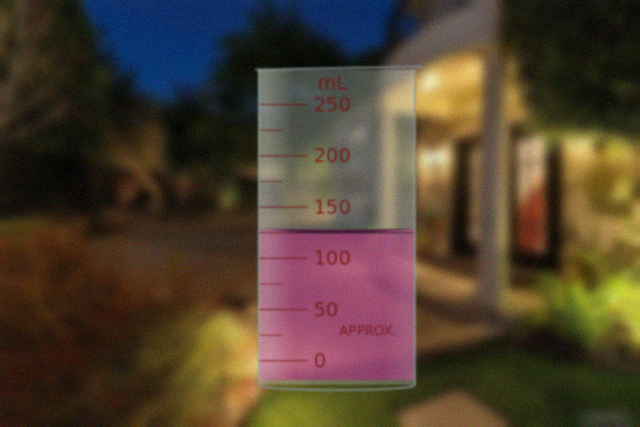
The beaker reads 125
